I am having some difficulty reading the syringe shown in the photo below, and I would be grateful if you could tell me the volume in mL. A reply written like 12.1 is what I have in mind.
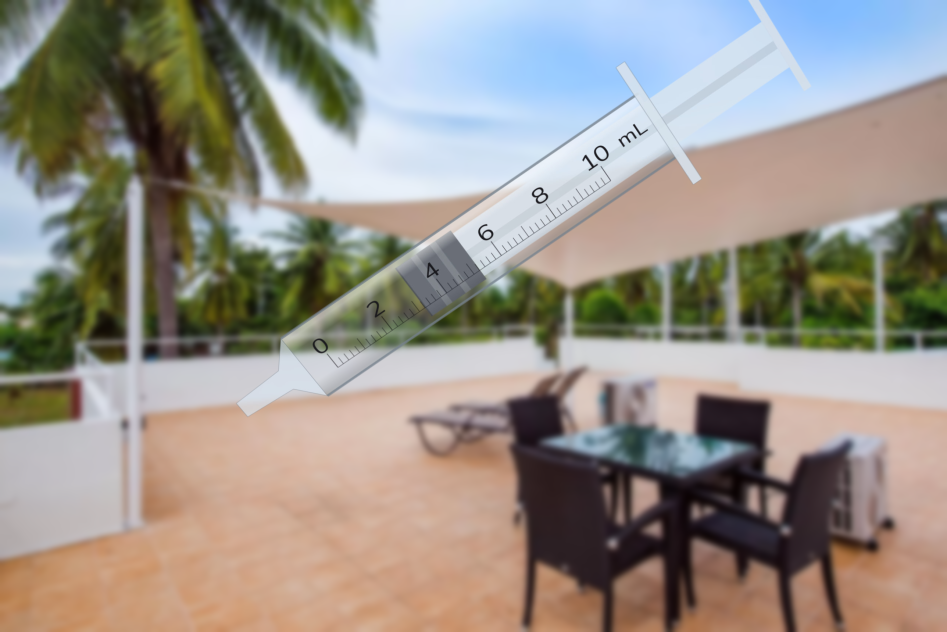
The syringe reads 3.2
